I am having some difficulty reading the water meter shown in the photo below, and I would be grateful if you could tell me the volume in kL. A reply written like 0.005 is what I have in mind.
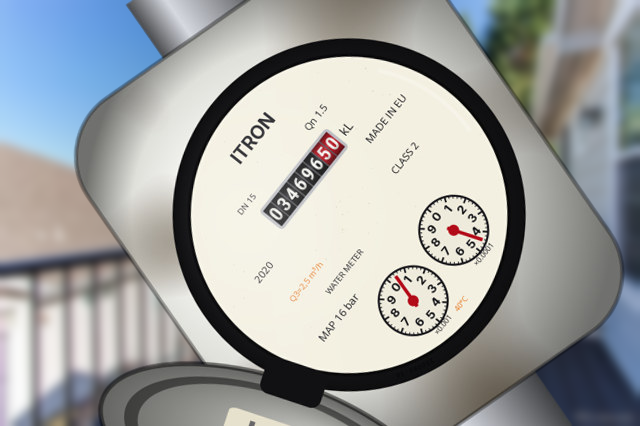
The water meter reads 34696.5004
